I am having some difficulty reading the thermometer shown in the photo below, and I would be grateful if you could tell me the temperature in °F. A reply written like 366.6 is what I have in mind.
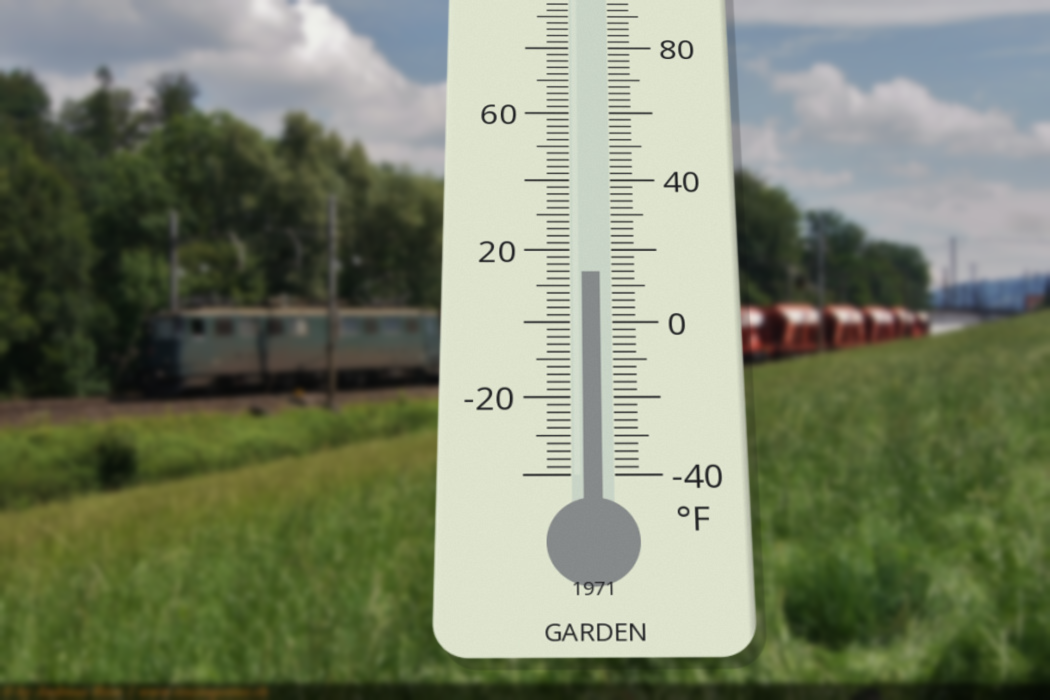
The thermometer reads 14
